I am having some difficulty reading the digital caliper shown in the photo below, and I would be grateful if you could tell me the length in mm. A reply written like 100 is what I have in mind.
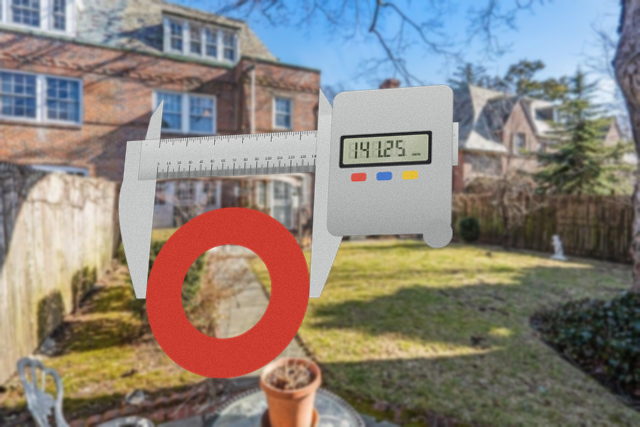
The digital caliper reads 141.25
